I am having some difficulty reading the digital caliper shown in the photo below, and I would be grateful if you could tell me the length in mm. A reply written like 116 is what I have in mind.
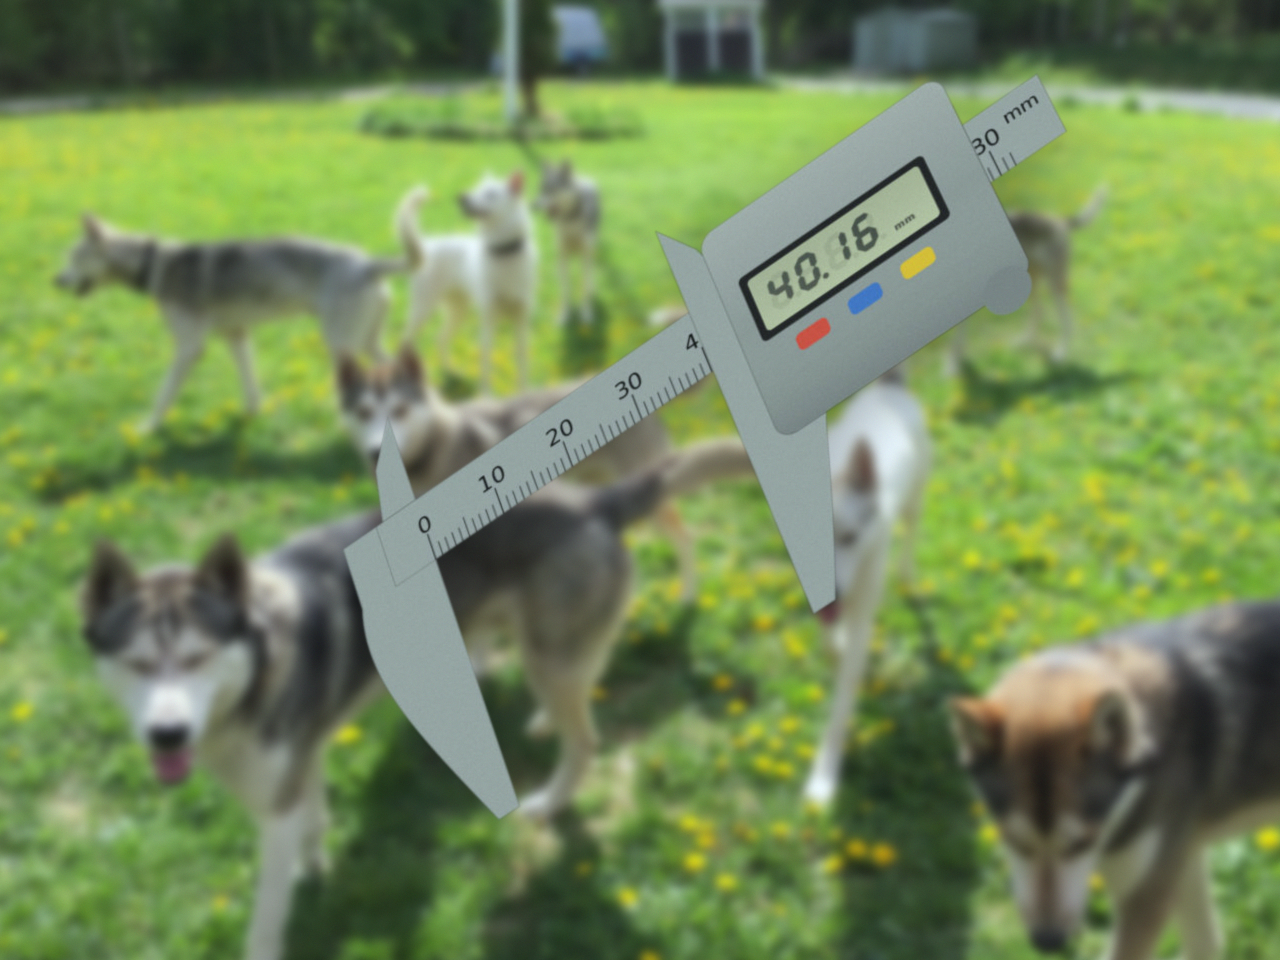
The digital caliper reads 40.16
